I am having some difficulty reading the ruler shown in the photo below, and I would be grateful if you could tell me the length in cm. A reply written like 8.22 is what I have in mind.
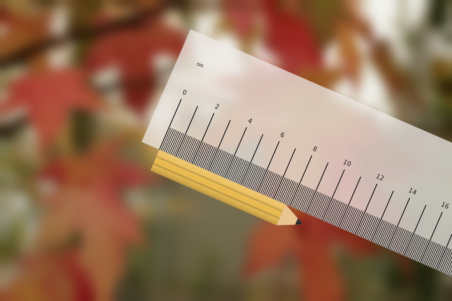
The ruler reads 9
